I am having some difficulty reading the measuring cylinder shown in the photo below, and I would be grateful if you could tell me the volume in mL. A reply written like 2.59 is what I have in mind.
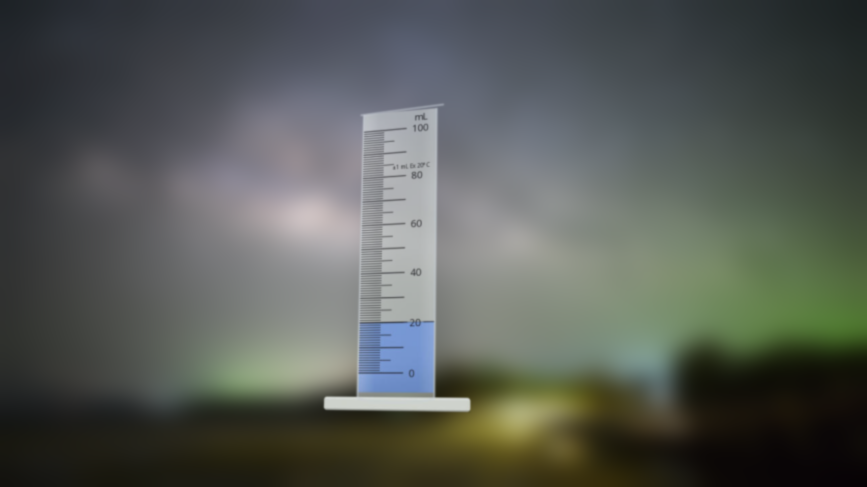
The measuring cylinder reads 20
